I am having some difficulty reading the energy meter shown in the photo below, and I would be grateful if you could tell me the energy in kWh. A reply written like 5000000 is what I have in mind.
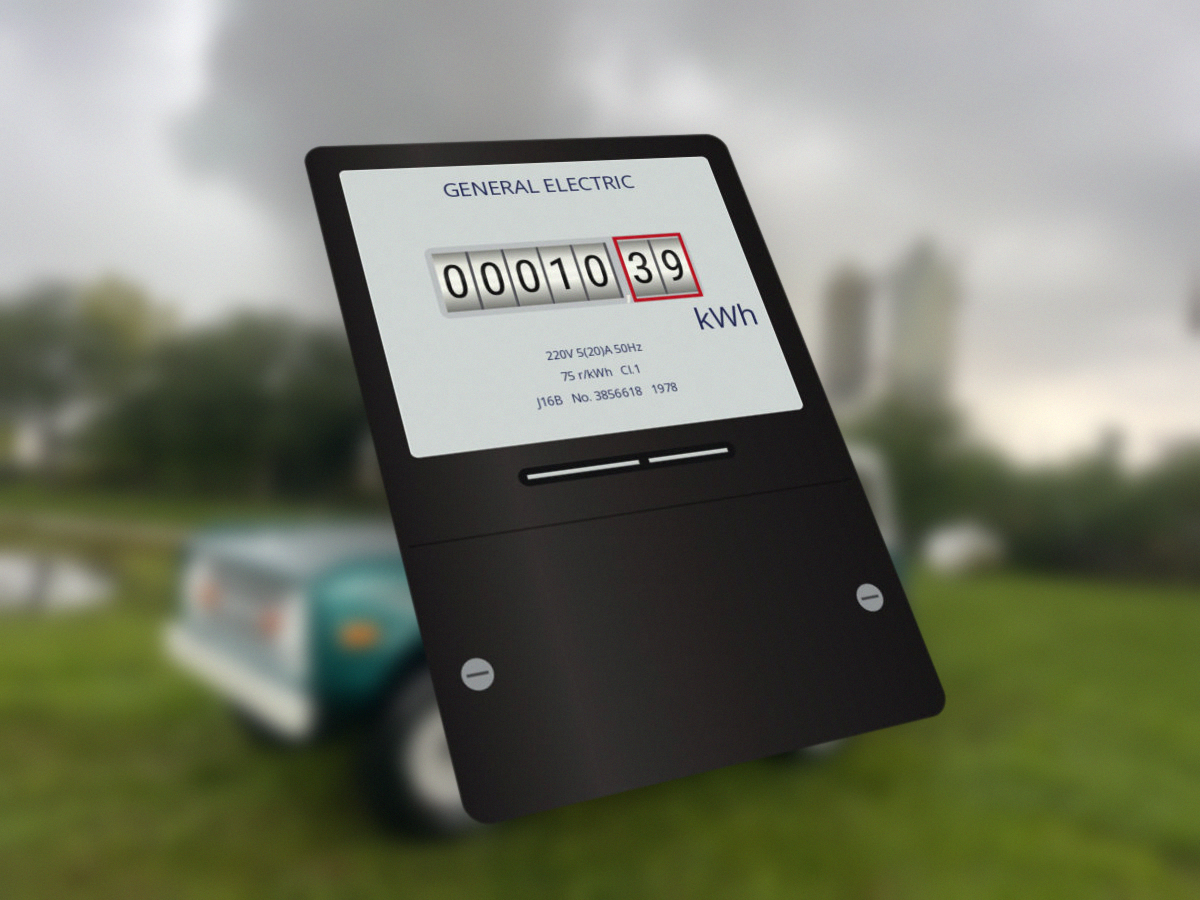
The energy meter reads 10.39
